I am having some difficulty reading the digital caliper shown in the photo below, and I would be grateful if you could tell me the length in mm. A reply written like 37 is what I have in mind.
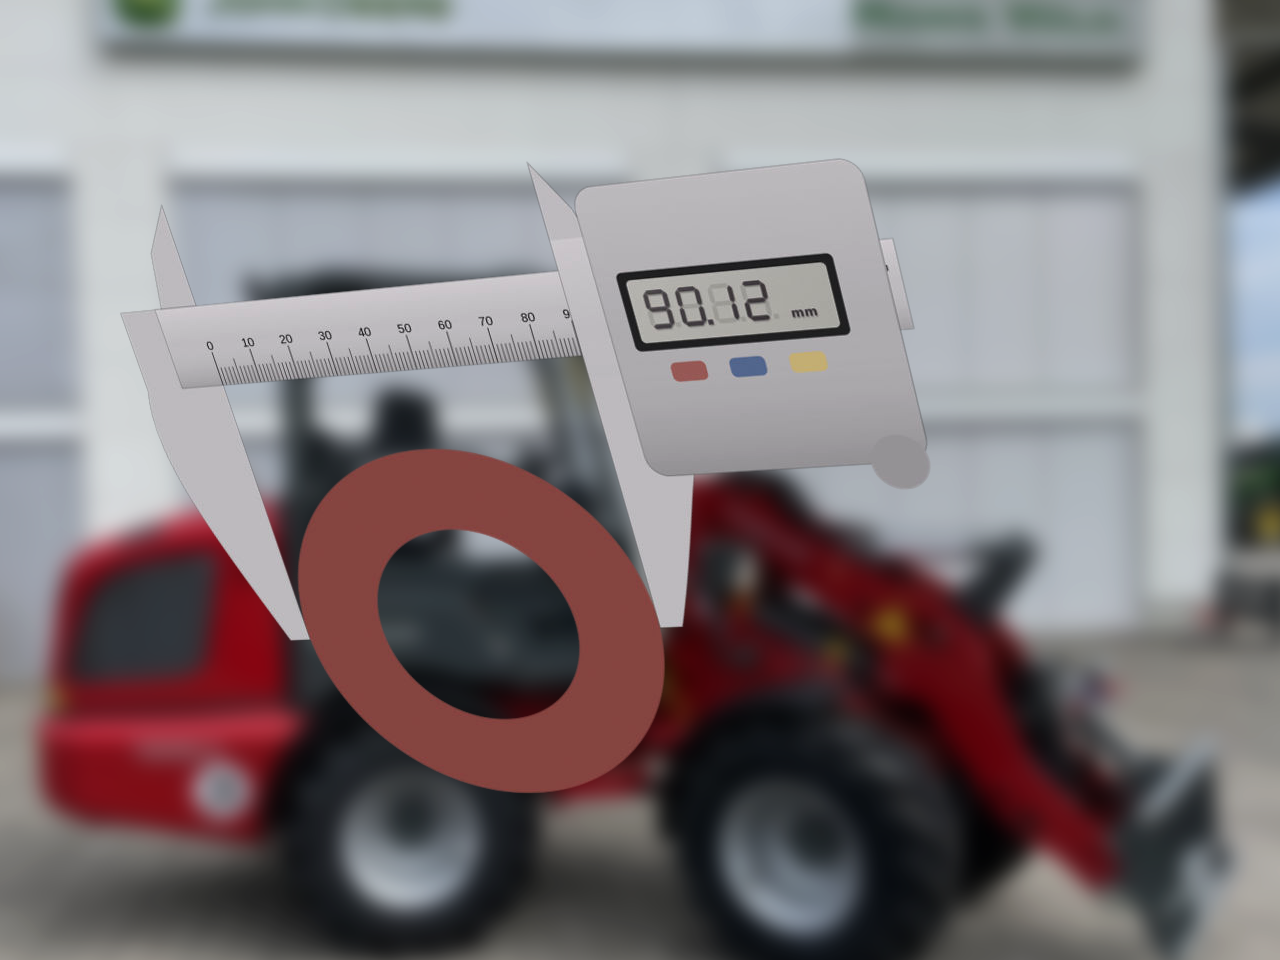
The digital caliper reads 90.12
